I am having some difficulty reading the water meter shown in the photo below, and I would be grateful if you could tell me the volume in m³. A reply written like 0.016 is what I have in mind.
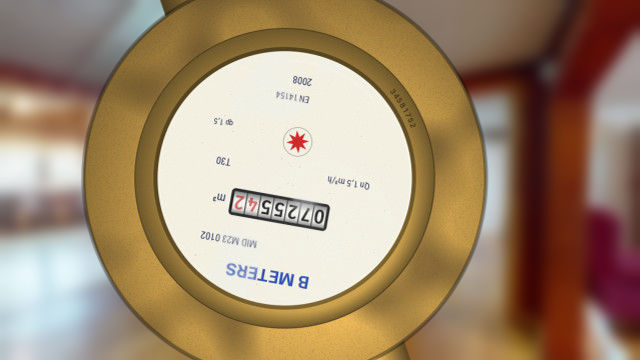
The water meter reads 7255.42
